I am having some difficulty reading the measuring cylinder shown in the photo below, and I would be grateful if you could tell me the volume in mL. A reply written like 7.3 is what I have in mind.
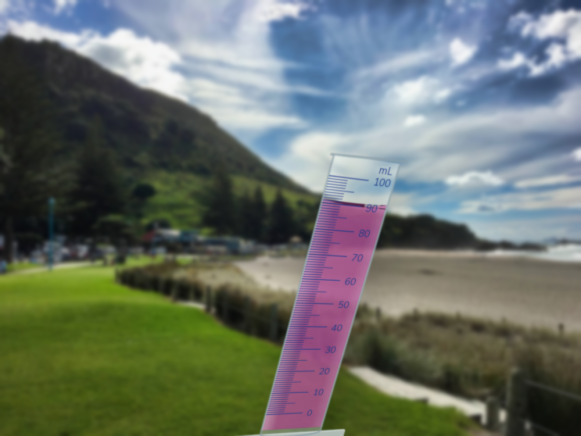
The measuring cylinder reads 90
